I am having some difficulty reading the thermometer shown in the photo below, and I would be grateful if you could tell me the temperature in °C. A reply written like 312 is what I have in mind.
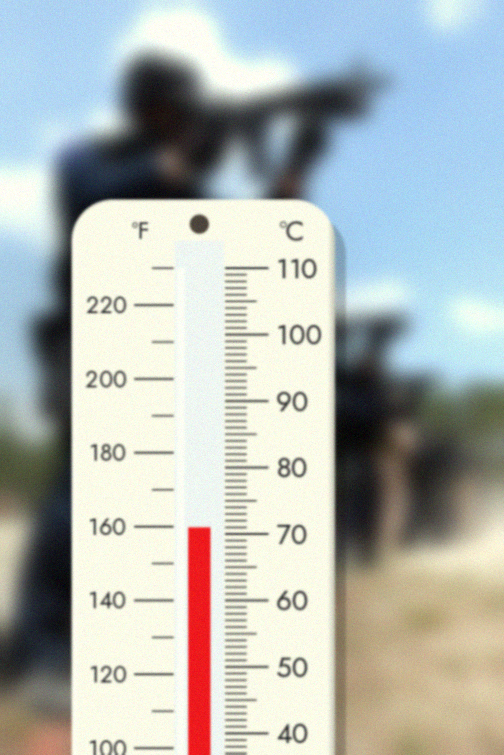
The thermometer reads 71
